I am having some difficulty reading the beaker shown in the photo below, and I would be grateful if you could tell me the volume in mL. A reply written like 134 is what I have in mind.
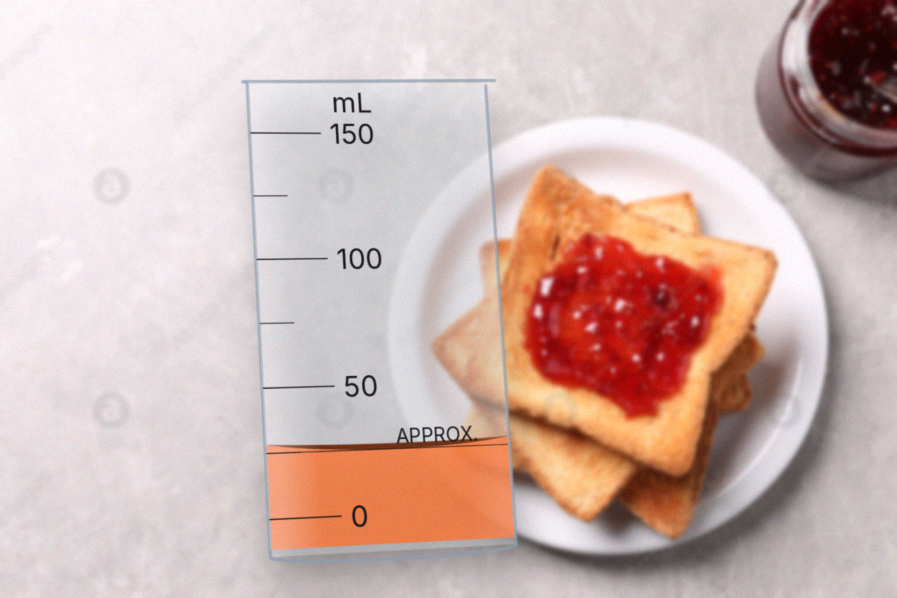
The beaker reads 25
